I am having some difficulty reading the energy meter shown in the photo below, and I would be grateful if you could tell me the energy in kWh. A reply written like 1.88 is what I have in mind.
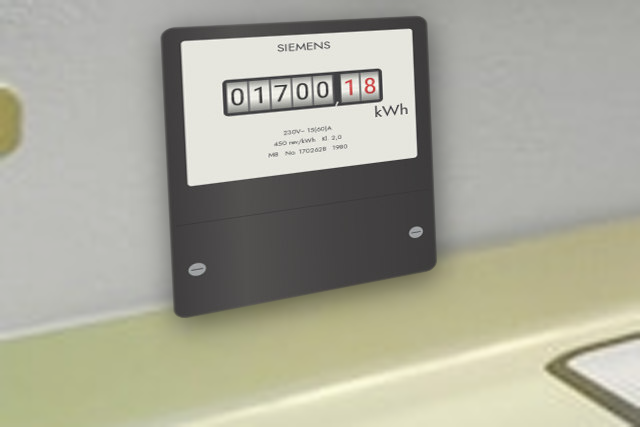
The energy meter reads 1700.18
